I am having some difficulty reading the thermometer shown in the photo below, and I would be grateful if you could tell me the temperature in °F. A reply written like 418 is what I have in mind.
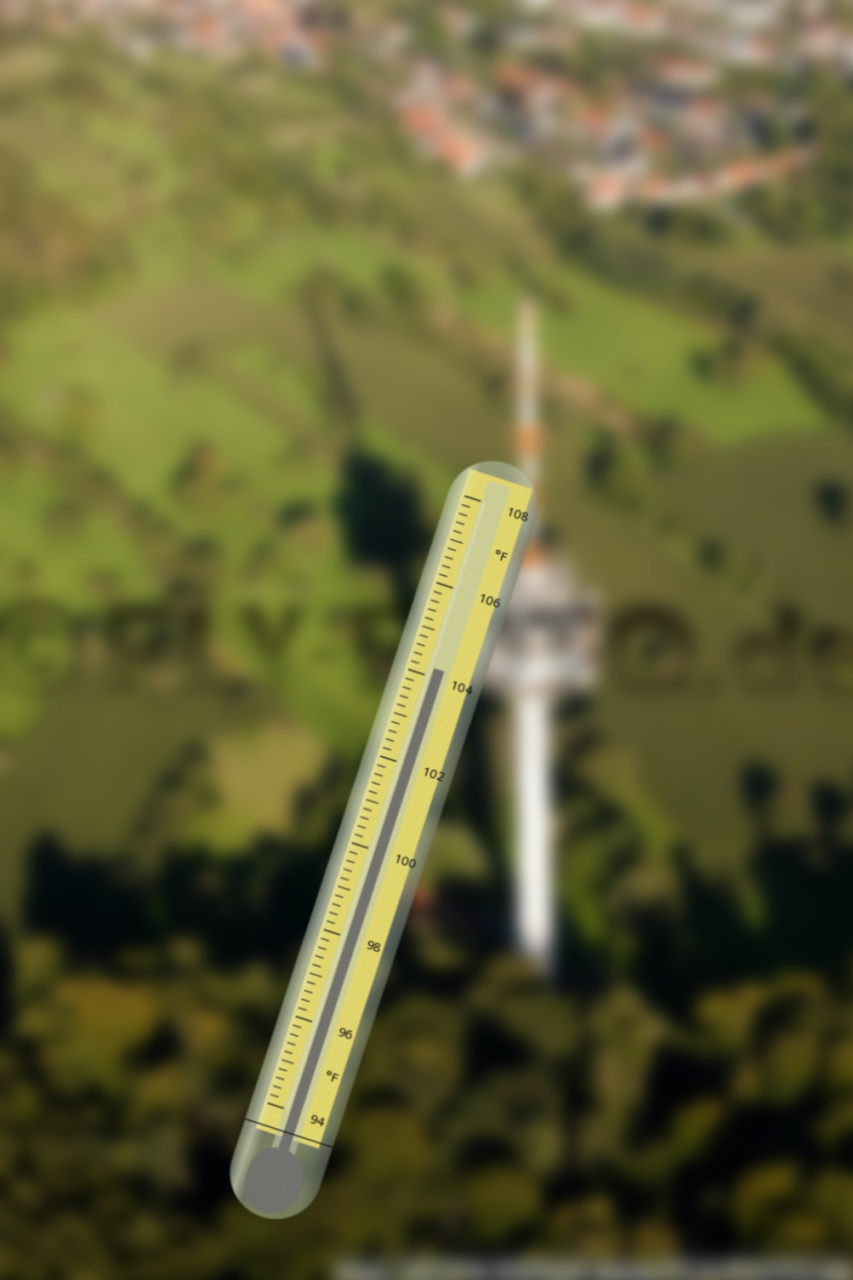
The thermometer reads 104.2
